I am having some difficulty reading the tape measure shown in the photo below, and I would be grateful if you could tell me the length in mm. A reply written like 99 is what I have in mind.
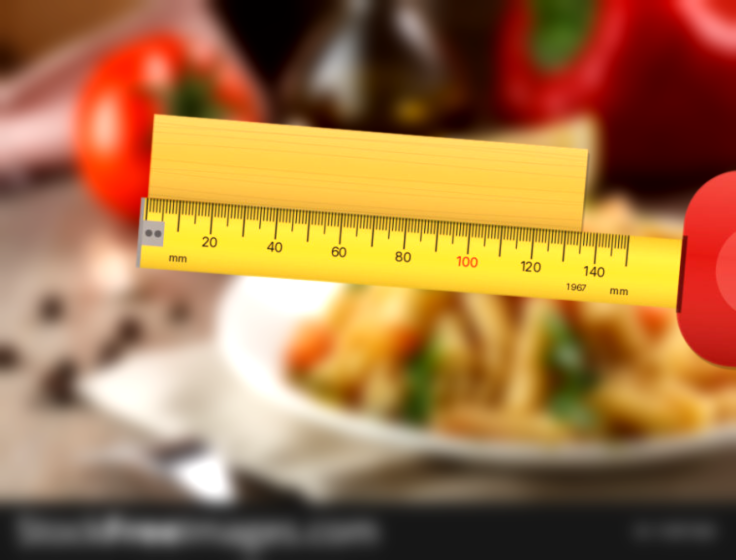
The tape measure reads 135
